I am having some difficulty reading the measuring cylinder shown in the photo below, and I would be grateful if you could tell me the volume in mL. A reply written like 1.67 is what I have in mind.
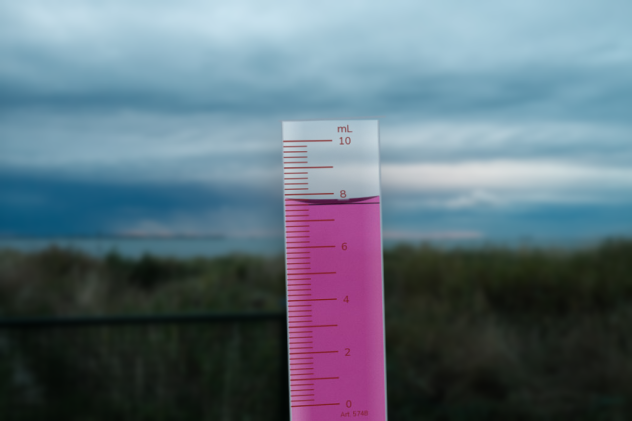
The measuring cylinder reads 7.6
